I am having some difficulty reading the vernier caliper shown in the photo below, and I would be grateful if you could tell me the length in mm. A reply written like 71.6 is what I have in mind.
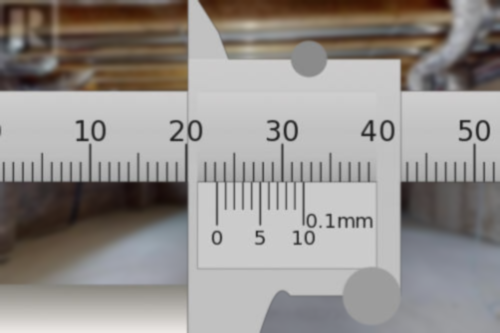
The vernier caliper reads 23.2
